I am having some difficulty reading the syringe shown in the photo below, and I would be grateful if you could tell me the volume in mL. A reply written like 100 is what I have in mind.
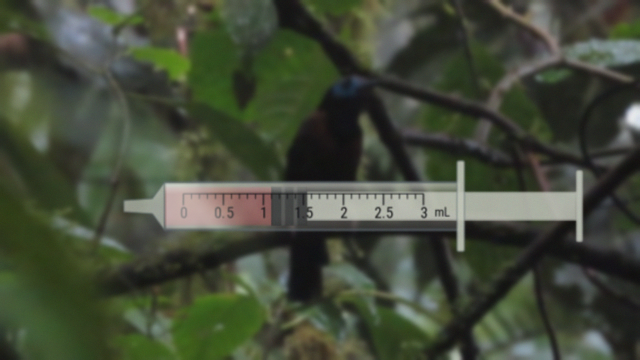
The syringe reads 1.1
